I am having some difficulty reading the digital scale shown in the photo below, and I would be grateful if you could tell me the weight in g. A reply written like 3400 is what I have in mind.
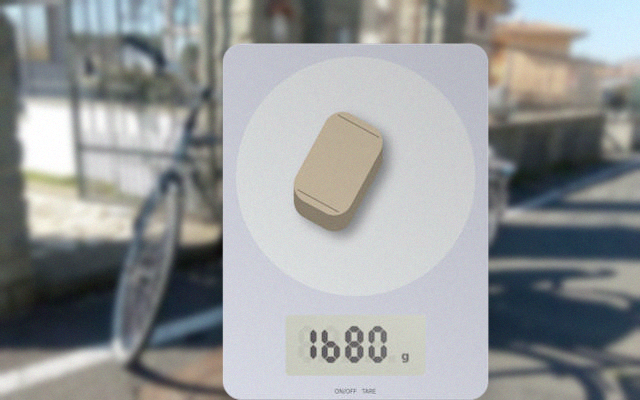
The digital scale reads 1680
